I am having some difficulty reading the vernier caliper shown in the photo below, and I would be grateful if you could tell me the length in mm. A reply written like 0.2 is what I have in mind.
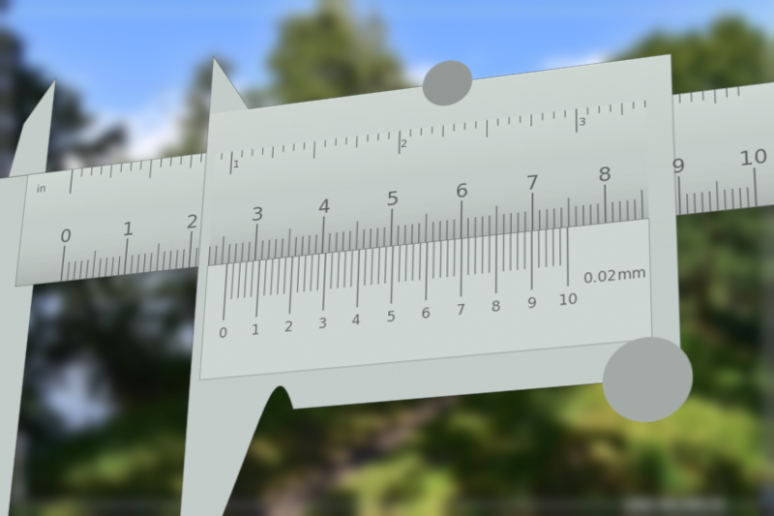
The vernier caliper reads 25.8
